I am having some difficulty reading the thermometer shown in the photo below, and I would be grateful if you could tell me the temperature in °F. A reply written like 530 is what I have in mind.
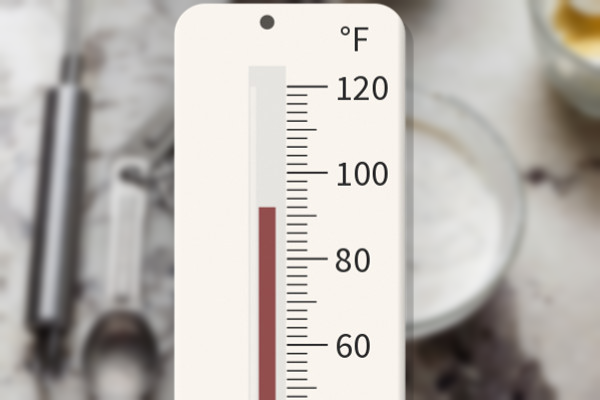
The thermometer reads 92
